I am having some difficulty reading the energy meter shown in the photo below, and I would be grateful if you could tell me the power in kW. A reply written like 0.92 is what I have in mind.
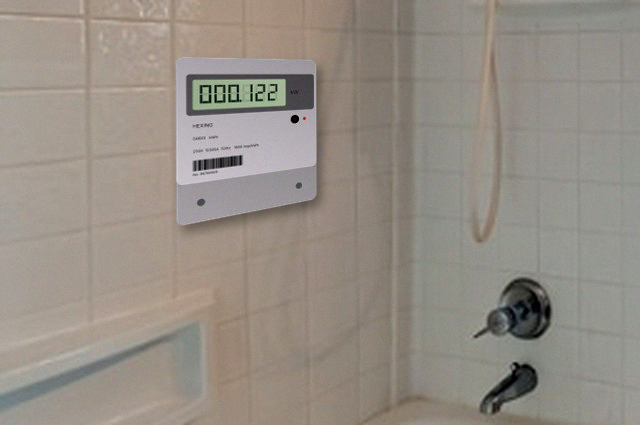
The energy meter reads 0.122
